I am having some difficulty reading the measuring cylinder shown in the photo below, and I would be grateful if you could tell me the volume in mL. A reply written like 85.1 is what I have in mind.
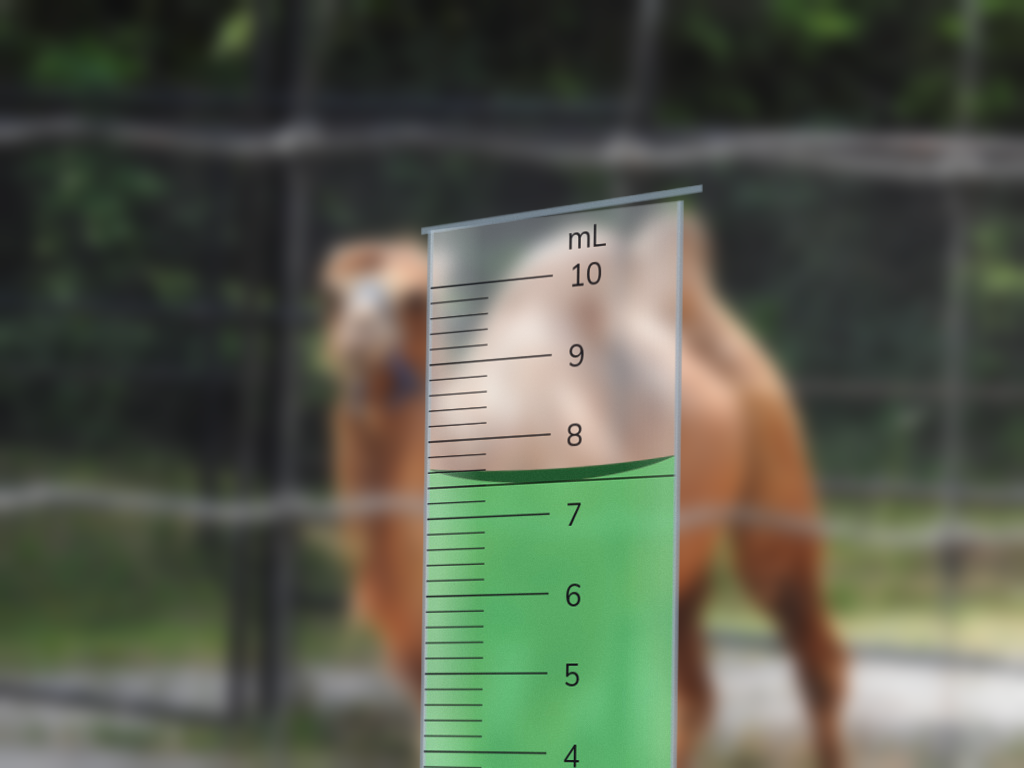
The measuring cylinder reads 7.4
